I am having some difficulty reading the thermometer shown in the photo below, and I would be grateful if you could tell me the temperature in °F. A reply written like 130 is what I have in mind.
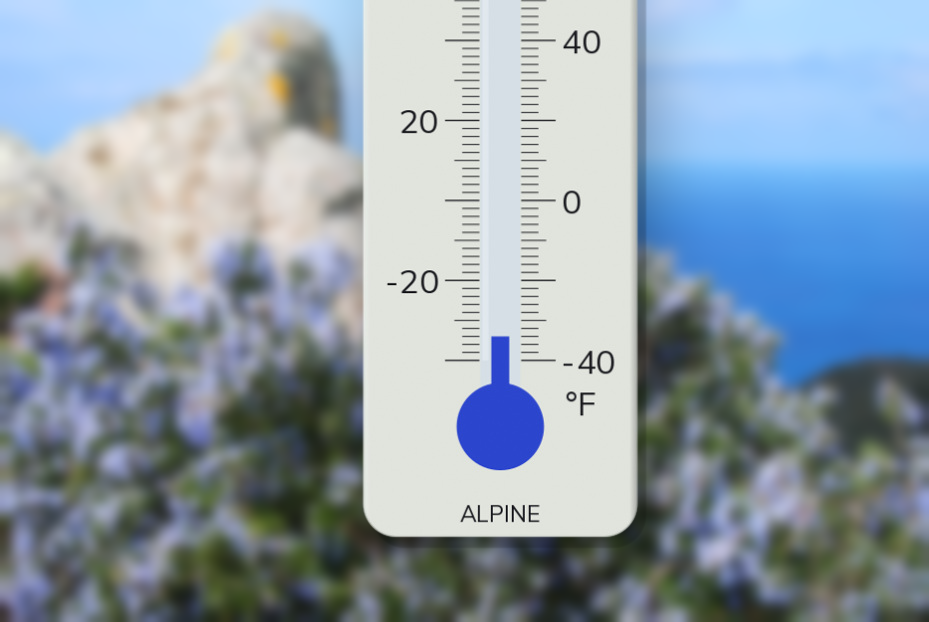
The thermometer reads -34
